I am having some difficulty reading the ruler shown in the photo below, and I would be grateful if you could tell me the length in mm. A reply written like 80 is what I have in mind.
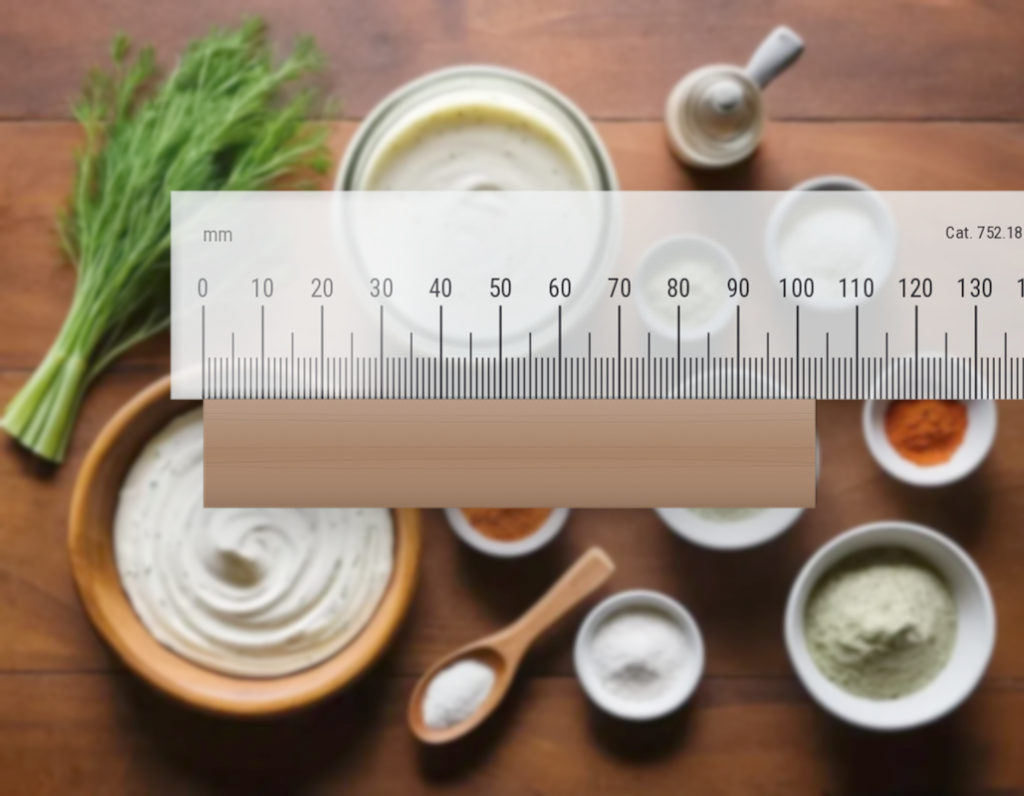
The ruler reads 103
